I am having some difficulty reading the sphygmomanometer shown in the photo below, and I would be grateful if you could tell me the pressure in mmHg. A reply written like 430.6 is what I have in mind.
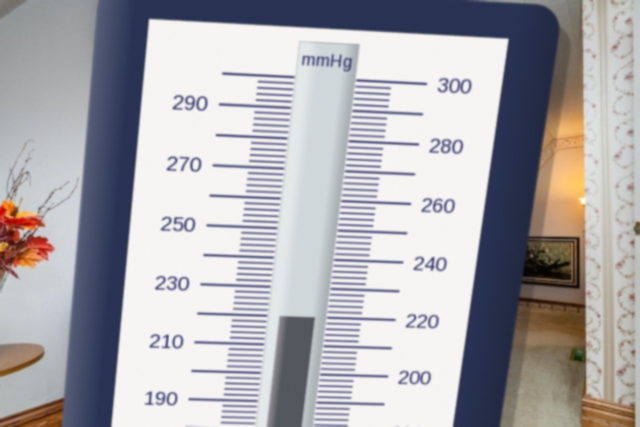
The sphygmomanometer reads 220
